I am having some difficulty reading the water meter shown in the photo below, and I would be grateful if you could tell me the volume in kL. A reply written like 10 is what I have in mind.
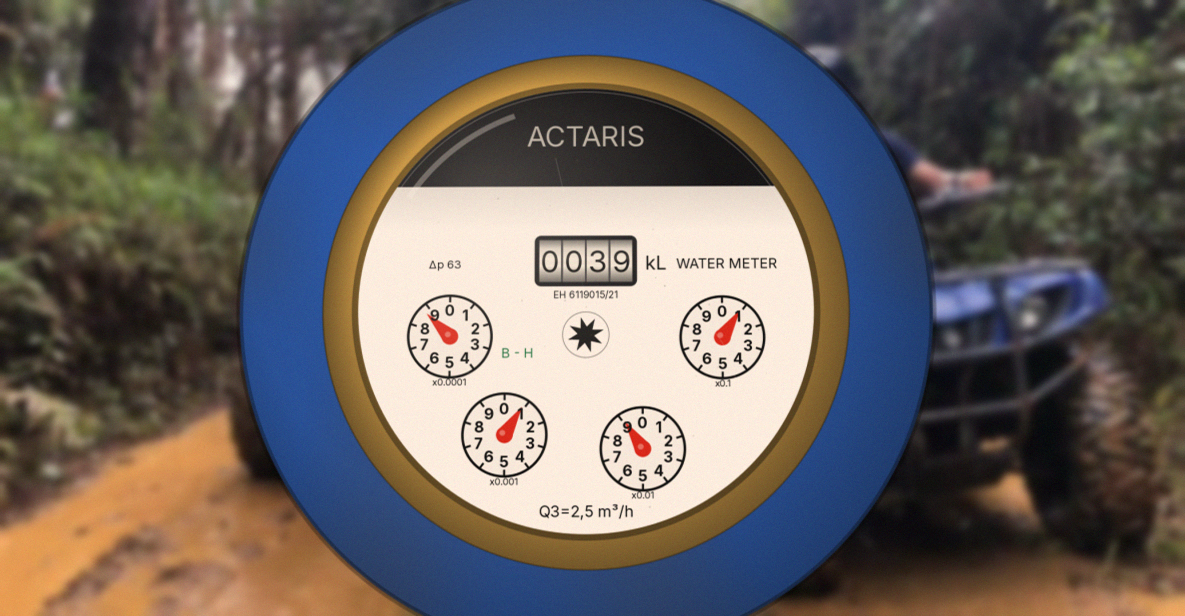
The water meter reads 39.0908
